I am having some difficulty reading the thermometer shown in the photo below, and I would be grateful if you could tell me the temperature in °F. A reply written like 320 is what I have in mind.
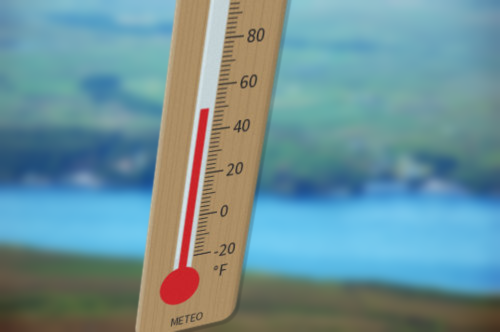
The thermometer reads 50
